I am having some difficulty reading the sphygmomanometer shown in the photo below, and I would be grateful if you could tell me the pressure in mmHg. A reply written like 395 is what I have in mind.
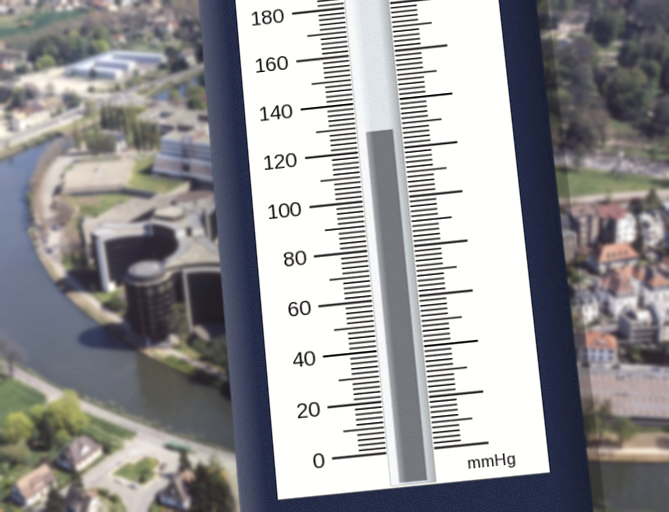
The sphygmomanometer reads 128
